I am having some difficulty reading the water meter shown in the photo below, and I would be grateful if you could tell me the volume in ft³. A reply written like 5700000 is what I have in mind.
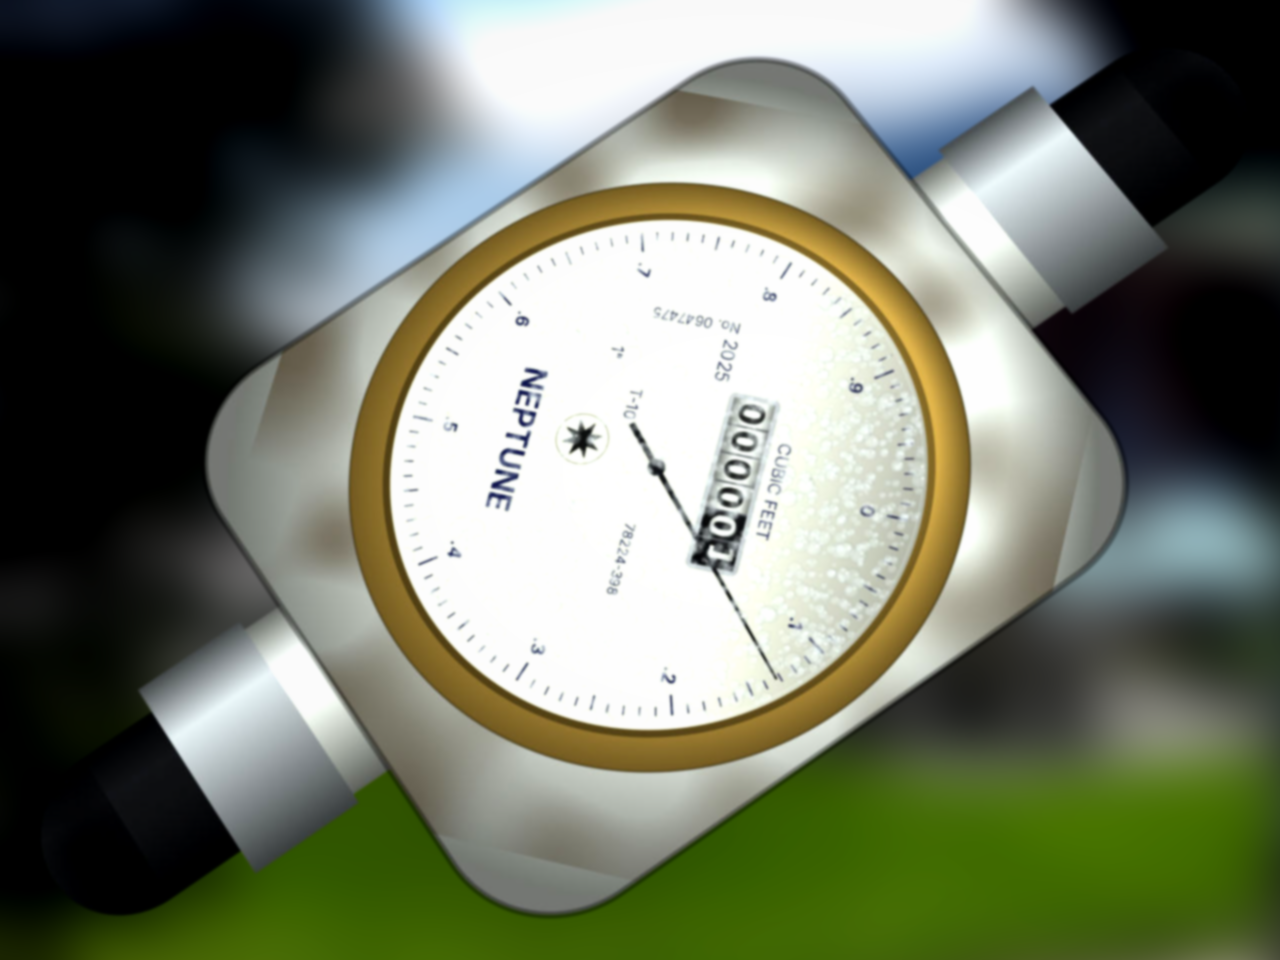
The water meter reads 1.13
